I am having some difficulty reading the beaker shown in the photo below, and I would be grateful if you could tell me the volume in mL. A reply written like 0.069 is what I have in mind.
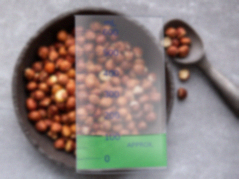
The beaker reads 100
